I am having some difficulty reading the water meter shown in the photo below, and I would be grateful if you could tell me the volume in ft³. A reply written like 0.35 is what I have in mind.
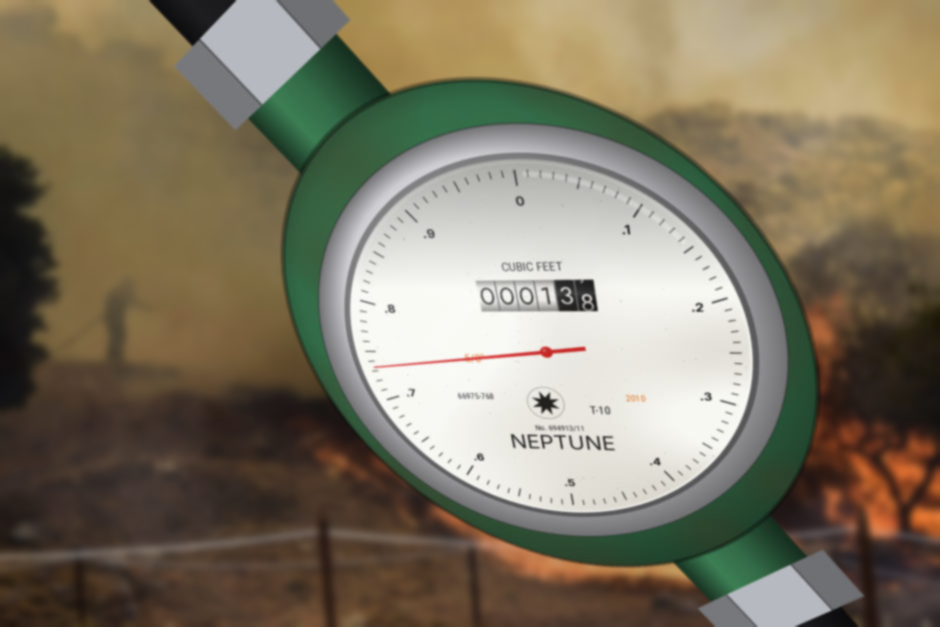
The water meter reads 137.73
